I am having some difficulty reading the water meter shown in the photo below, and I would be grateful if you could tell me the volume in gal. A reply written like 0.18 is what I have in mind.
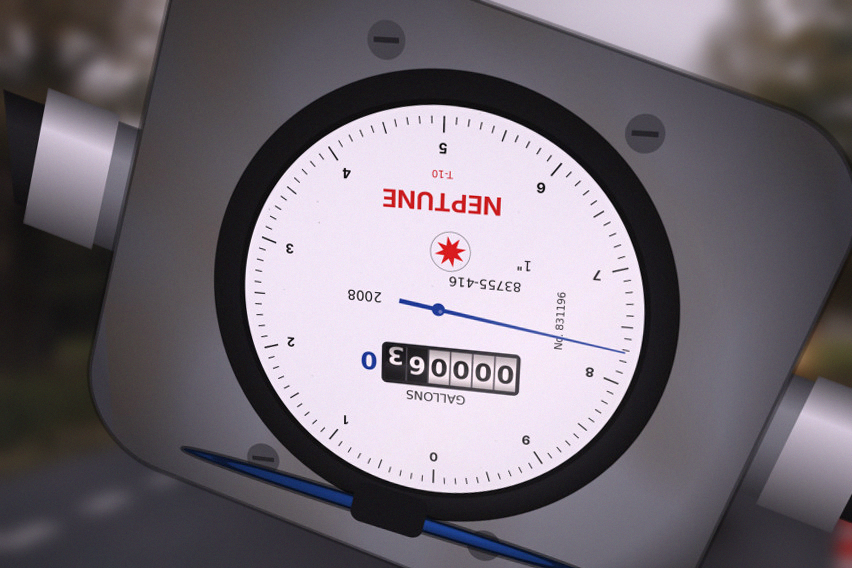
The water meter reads 627.7
